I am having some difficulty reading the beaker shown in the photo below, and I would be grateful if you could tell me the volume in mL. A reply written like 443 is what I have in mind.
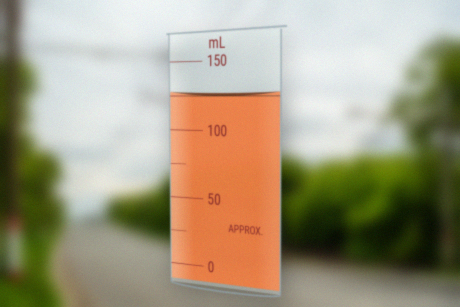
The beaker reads 125
